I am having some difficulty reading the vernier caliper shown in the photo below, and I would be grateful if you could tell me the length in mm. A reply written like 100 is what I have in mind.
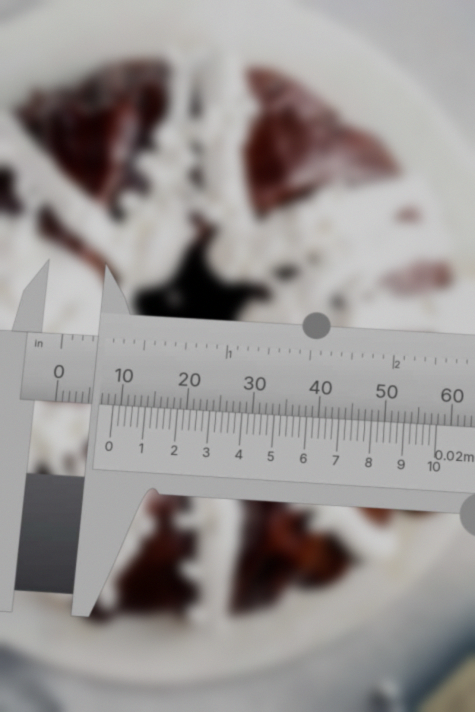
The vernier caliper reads 8.8
